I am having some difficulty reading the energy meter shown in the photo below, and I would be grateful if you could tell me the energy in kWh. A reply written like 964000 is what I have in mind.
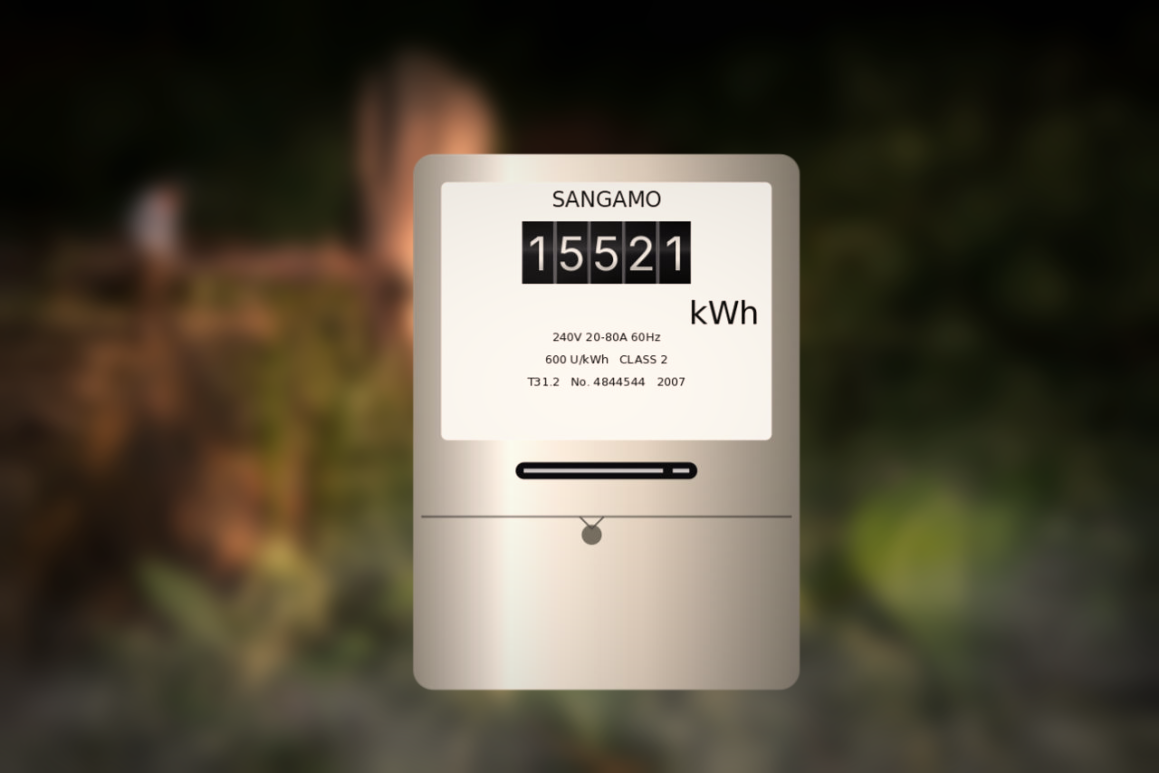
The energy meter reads 15521
